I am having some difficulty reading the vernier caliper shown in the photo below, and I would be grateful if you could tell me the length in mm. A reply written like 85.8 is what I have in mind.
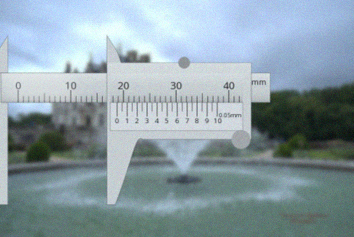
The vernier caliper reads 18.8
